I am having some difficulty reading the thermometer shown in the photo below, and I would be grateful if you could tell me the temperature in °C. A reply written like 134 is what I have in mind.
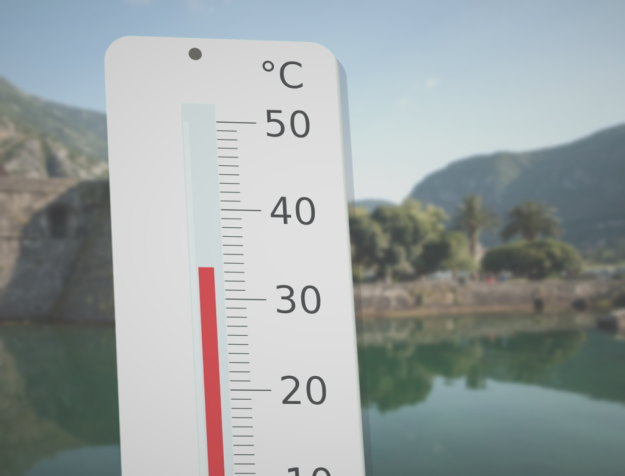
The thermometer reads 33.5
